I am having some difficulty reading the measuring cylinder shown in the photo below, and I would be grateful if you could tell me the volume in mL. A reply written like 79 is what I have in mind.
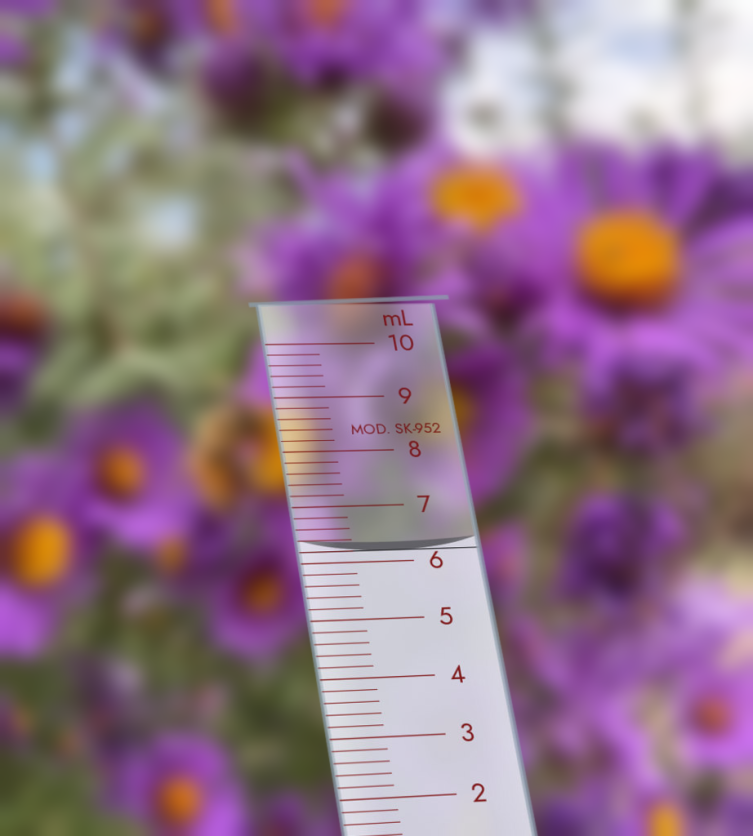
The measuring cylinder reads 6.2
